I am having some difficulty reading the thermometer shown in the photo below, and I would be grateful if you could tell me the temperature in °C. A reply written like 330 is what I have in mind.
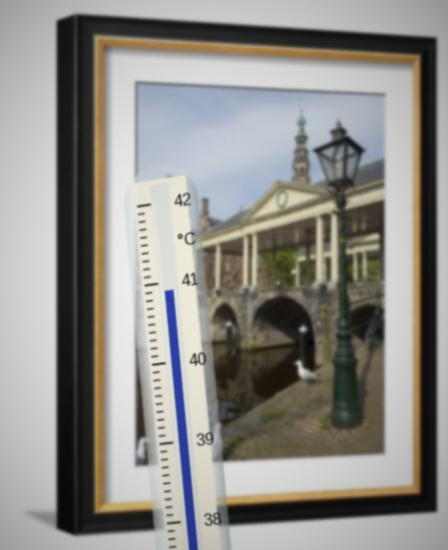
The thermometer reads 40.9
